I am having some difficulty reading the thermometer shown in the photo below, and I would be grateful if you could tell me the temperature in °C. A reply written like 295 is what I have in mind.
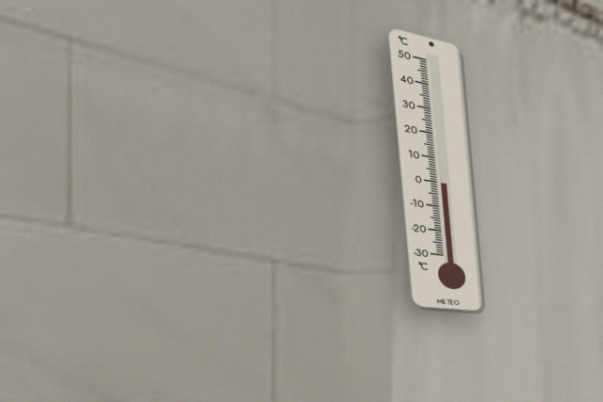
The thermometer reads 0
